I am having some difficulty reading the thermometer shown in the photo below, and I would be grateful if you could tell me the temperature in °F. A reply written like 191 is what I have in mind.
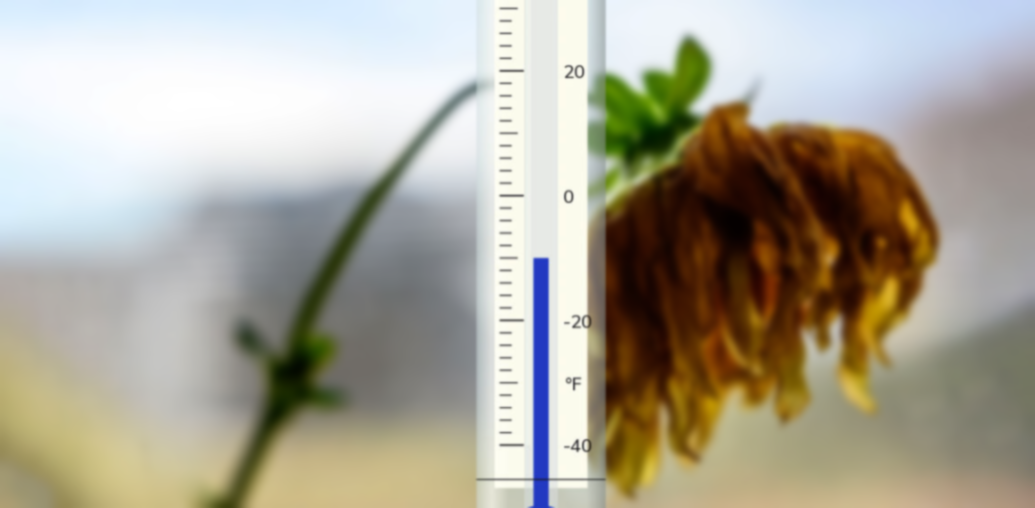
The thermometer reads -10
